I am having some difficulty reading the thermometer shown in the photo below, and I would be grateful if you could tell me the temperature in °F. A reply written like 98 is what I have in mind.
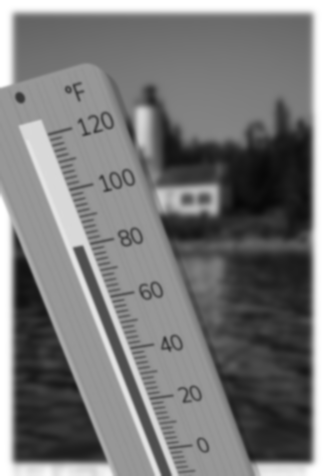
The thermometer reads 80
